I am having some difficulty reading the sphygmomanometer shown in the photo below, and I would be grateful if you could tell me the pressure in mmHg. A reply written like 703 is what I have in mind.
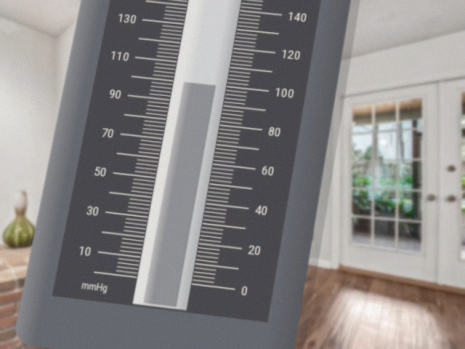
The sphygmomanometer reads 100
